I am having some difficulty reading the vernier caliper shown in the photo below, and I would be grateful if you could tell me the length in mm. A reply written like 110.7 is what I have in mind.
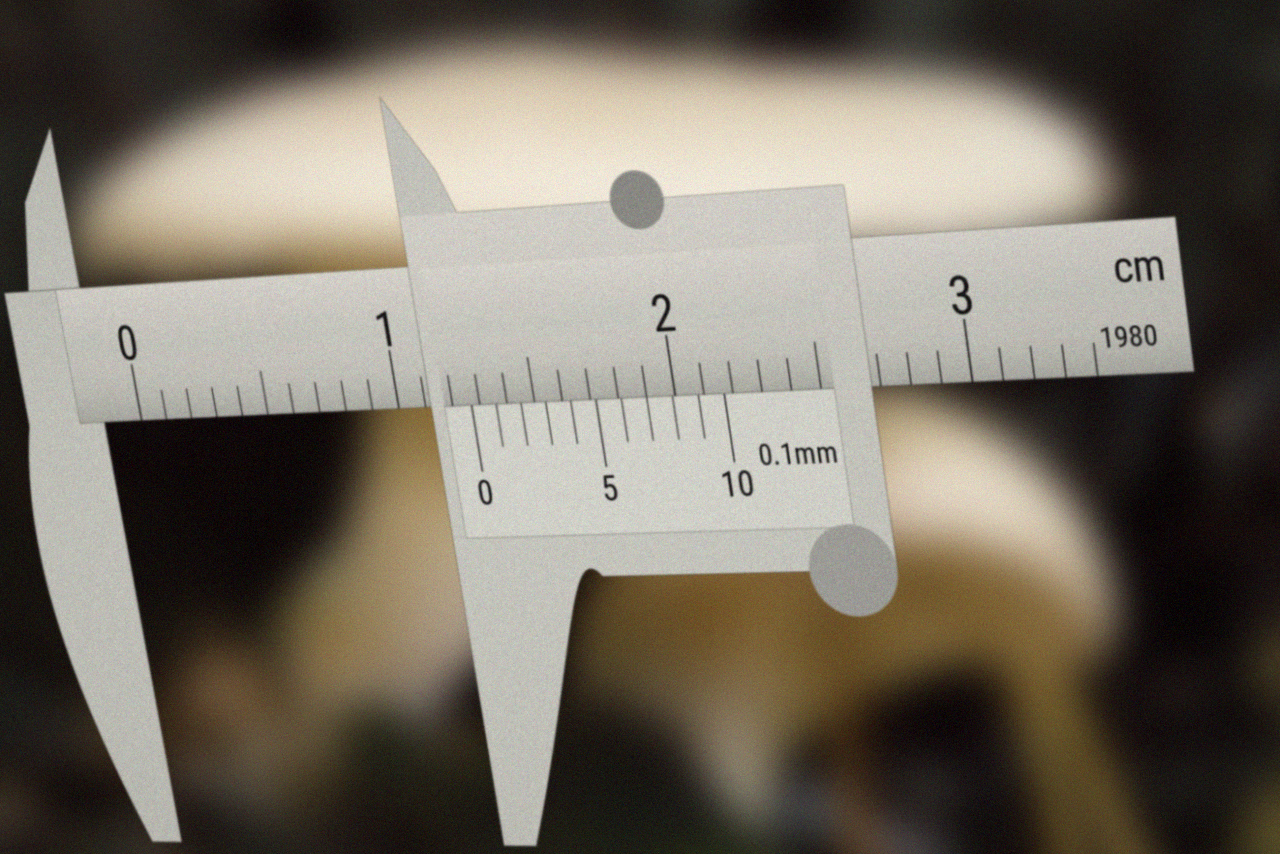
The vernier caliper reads 12.7
